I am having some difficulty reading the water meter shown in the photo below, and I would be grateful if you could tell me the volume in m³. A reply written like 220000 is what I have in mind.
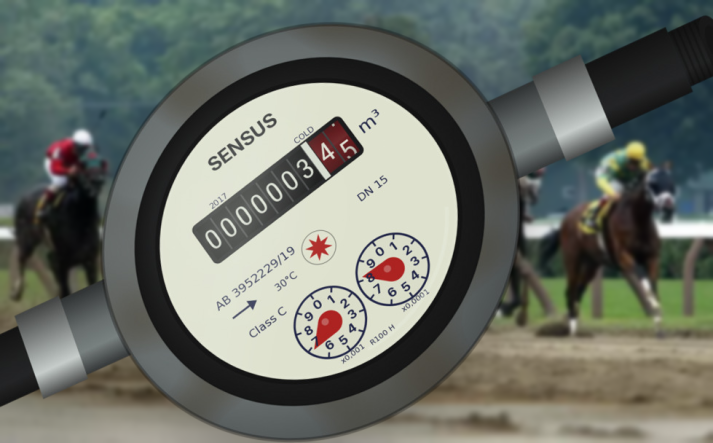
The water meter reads 3.4468
